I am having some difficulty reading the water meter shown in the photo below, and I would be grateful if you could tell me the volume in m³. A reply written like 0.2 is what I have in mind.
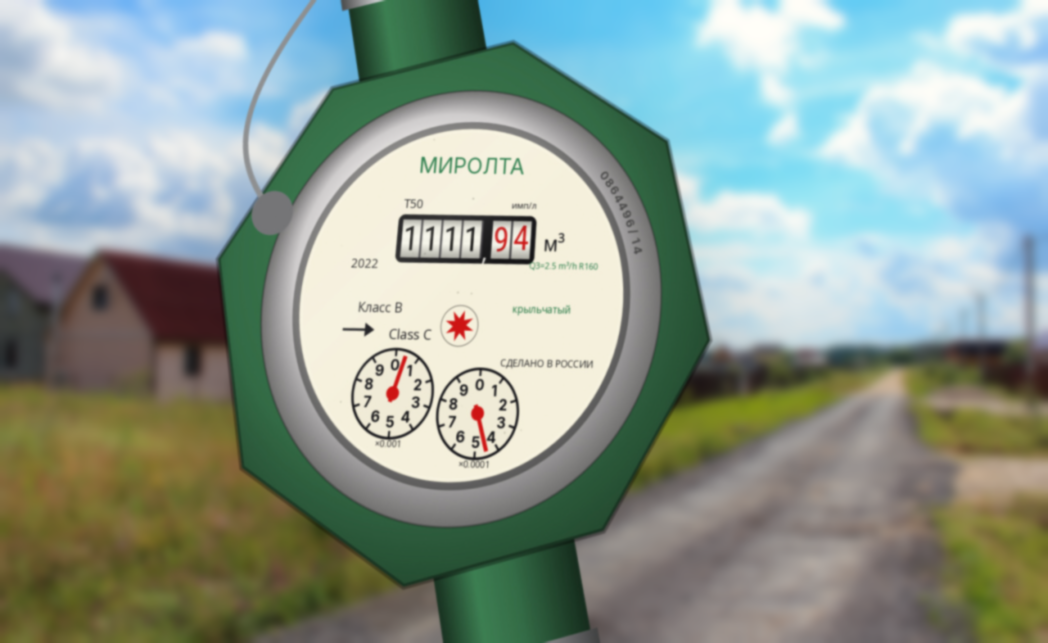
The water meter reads 1111.9404
